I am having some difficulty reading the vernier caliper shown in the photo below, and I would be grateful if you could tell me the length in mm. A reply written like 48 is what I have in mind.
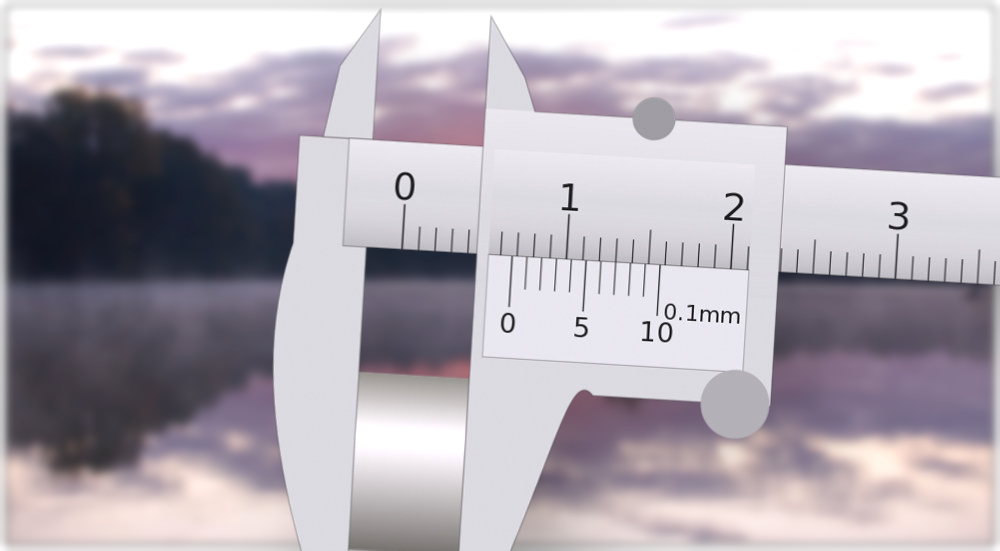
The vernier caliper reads 6.7
